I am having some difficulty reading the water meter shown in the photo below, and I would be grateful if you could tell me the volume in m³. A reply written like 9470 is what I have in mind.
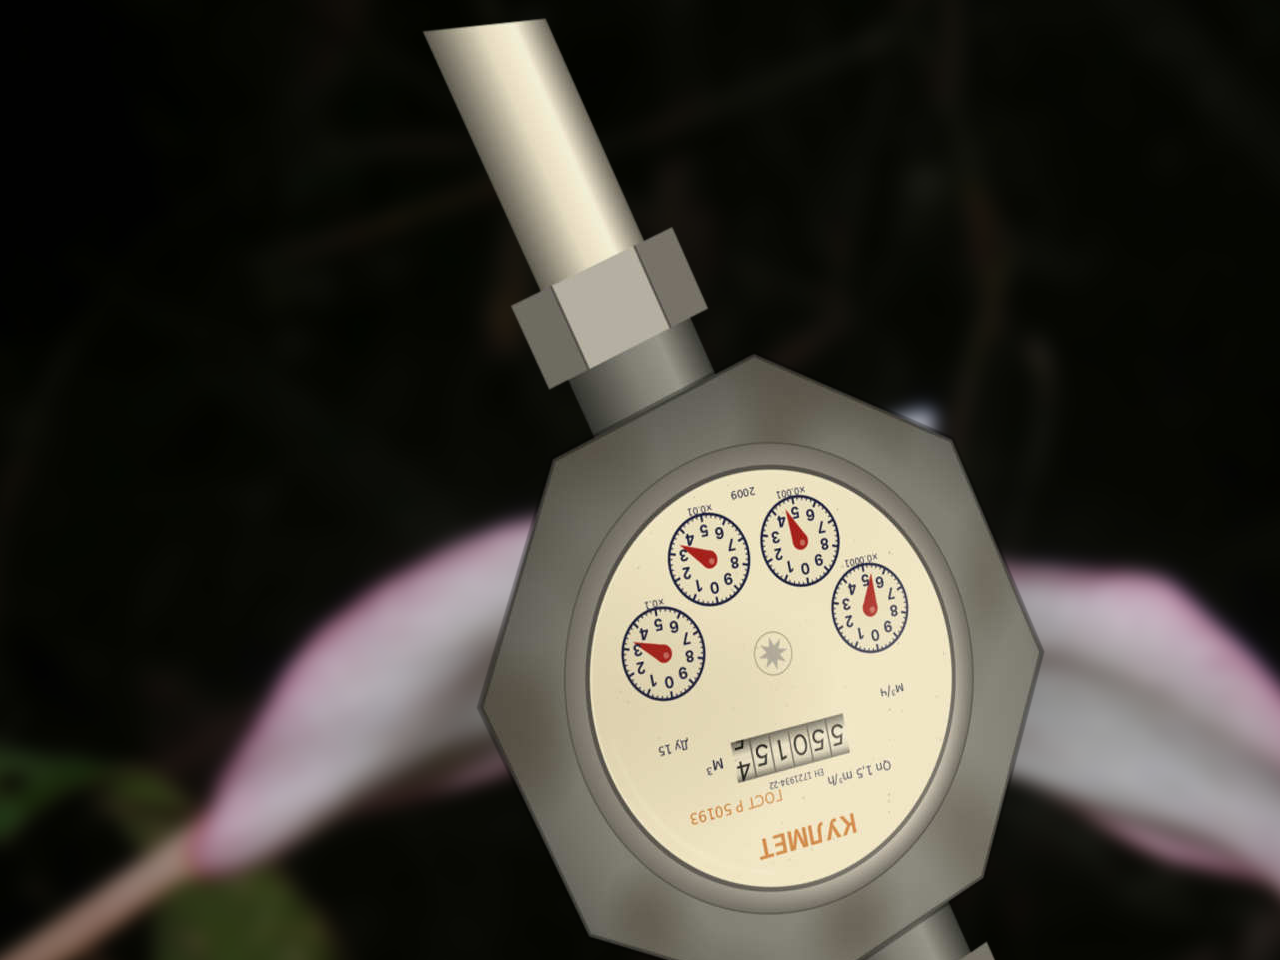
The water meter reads 550154.3345
